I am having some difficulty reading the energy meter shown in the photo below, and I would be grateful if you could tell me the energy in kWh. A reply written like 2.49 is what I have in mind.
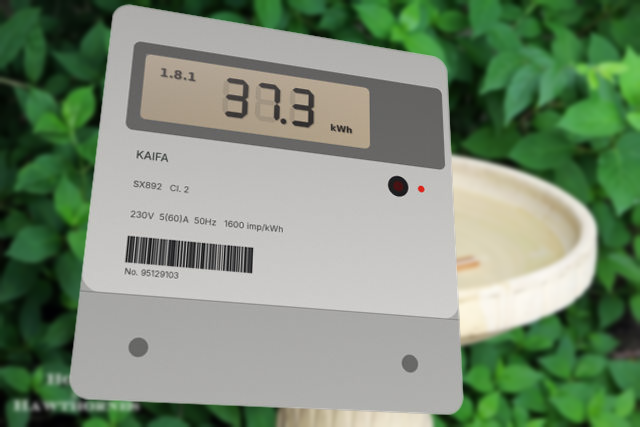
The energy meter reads 37.3
